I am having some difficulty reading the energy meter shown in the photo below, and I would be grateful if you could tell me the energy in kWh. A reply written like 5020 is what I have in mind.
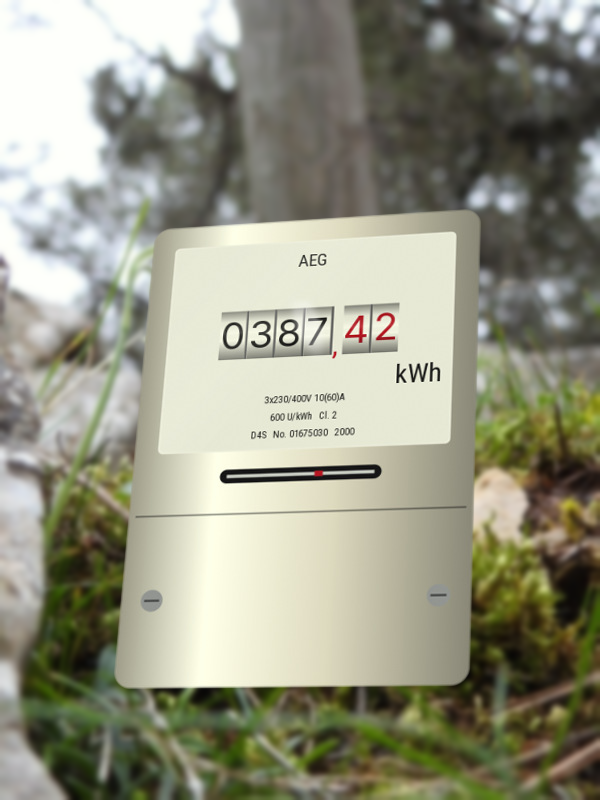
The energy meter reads 387.42
